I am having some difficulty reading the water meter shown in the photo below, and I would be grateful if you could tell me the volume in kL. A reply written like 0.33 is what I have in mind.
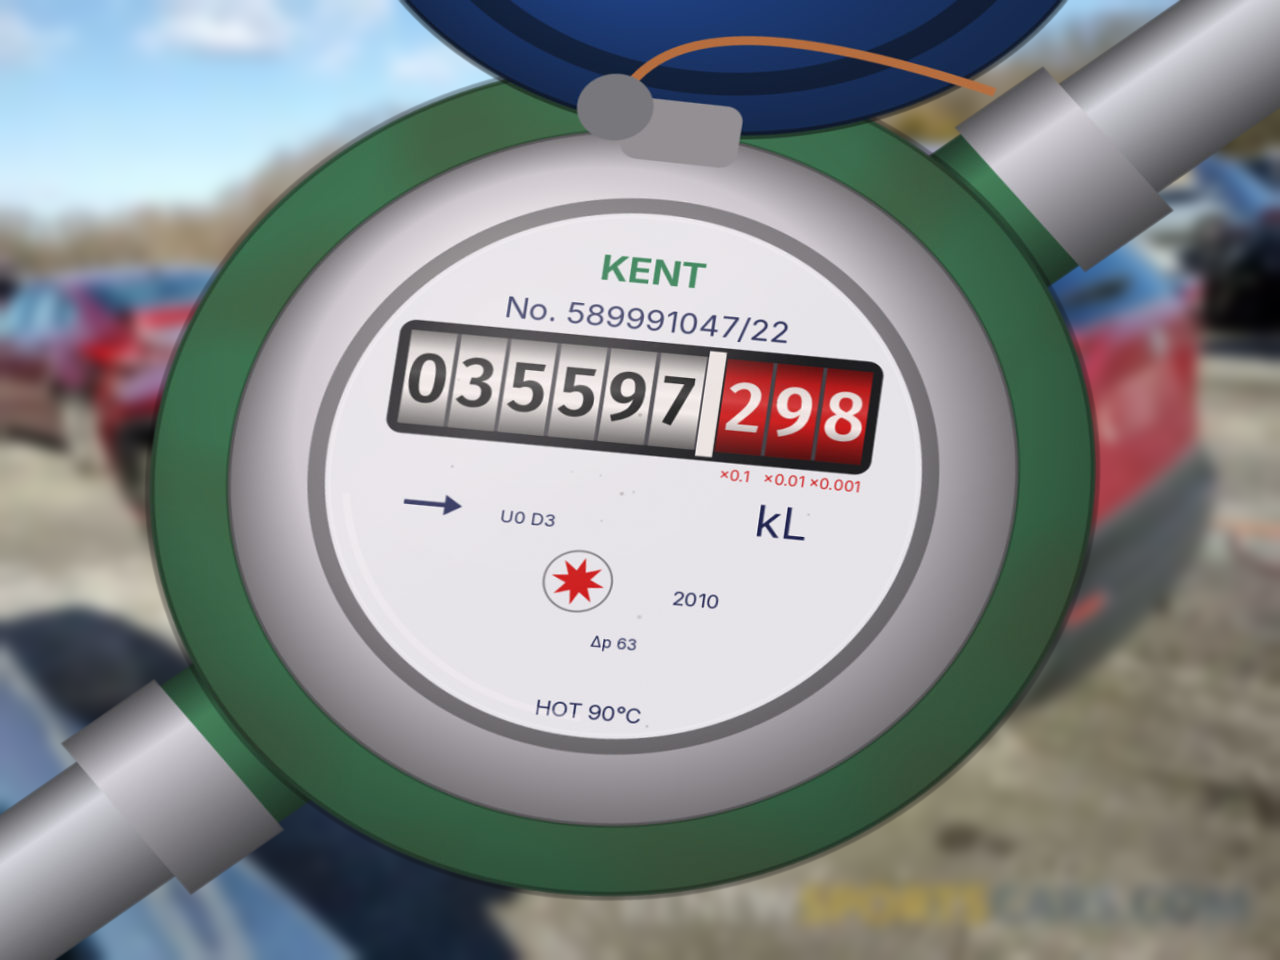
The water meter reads 35597.298
